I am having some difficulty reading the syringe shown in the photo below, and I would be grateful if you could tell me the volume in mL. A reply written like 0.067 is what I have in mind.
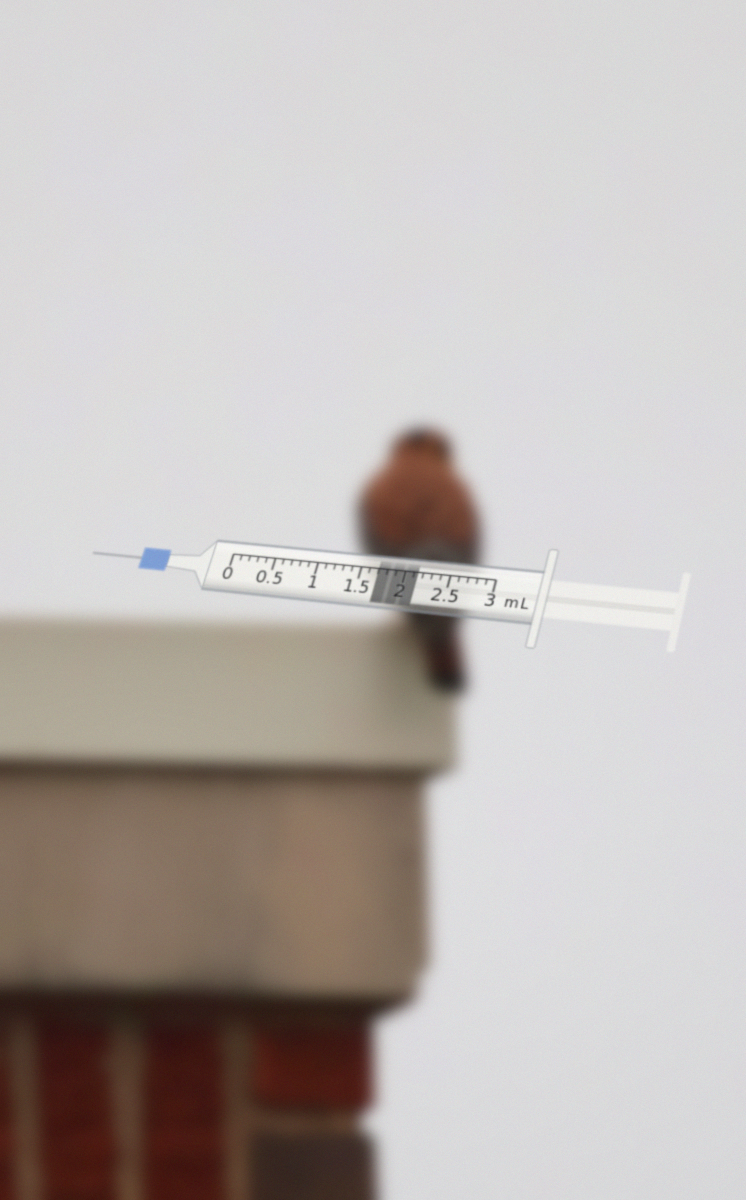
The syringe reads 1.7
